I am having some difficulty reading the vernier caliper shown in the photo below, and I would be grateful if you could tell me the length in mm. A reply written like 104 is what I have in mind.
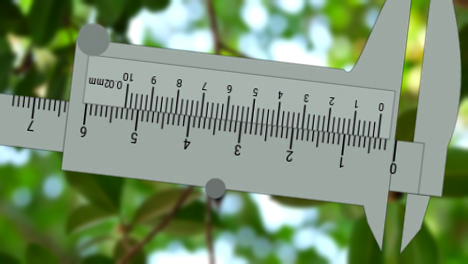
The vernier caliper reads 3.5
